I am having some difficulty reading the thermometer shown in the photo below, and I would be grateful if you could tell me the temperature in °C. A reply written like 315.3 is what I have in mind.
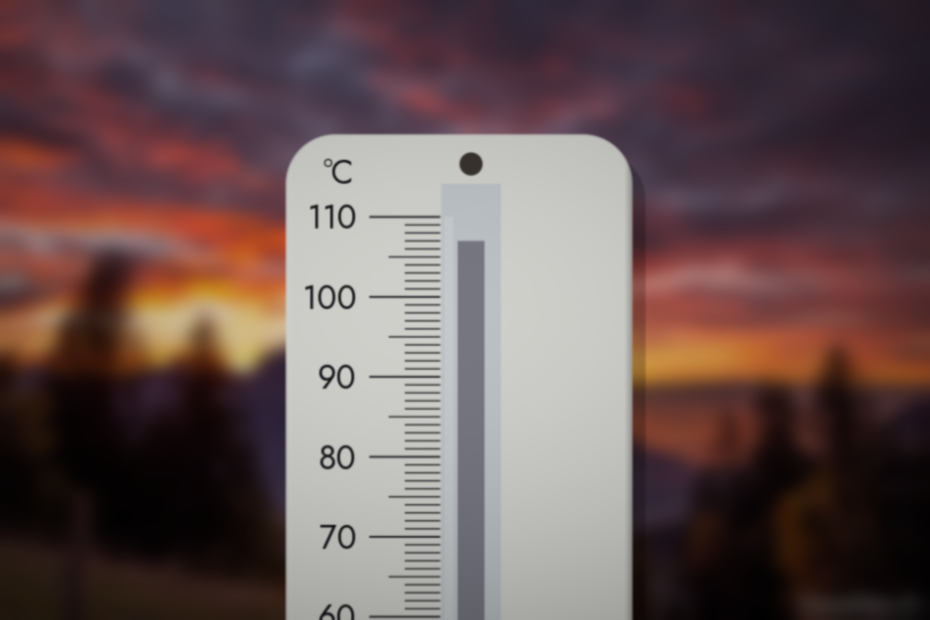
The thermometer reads 107
